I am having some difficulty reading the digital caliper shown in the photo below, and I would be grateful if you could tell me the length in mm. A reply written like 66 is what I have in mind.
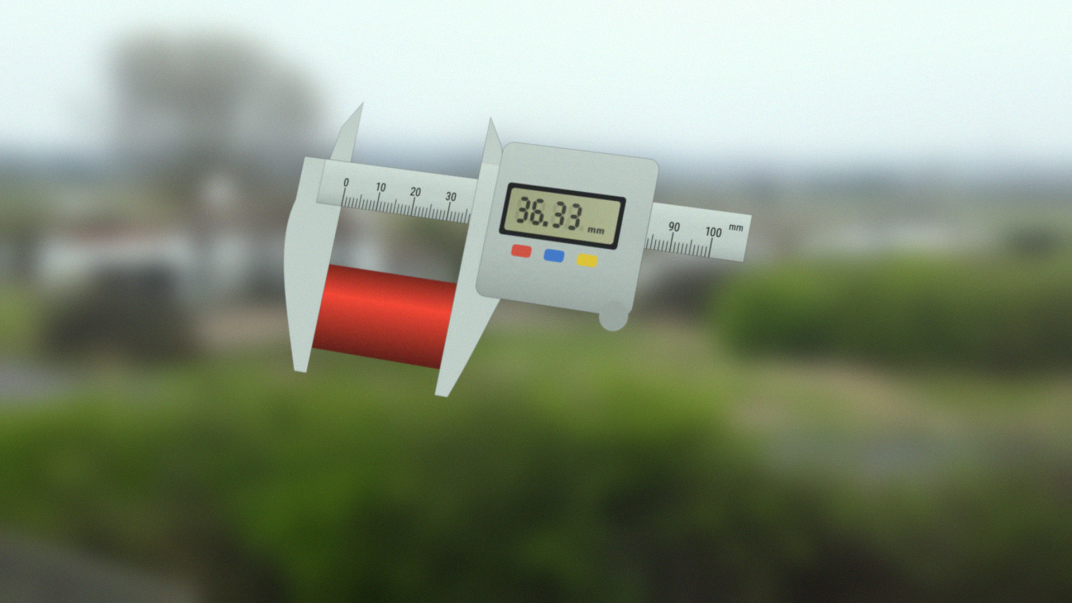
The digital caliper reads 36.33
